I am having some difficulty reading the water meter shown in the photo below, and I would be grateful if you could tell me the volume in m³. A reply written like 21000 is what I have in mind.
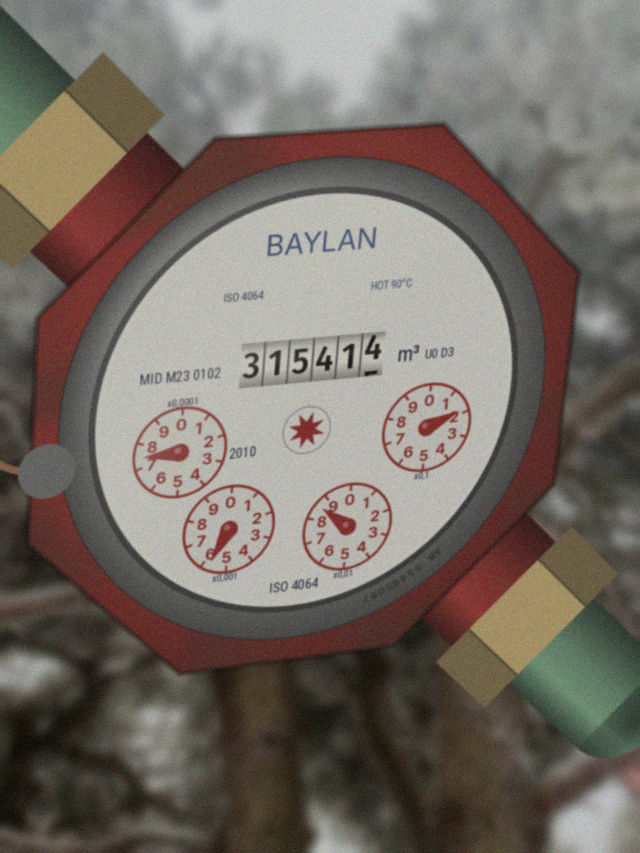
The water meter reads 315414.1857
